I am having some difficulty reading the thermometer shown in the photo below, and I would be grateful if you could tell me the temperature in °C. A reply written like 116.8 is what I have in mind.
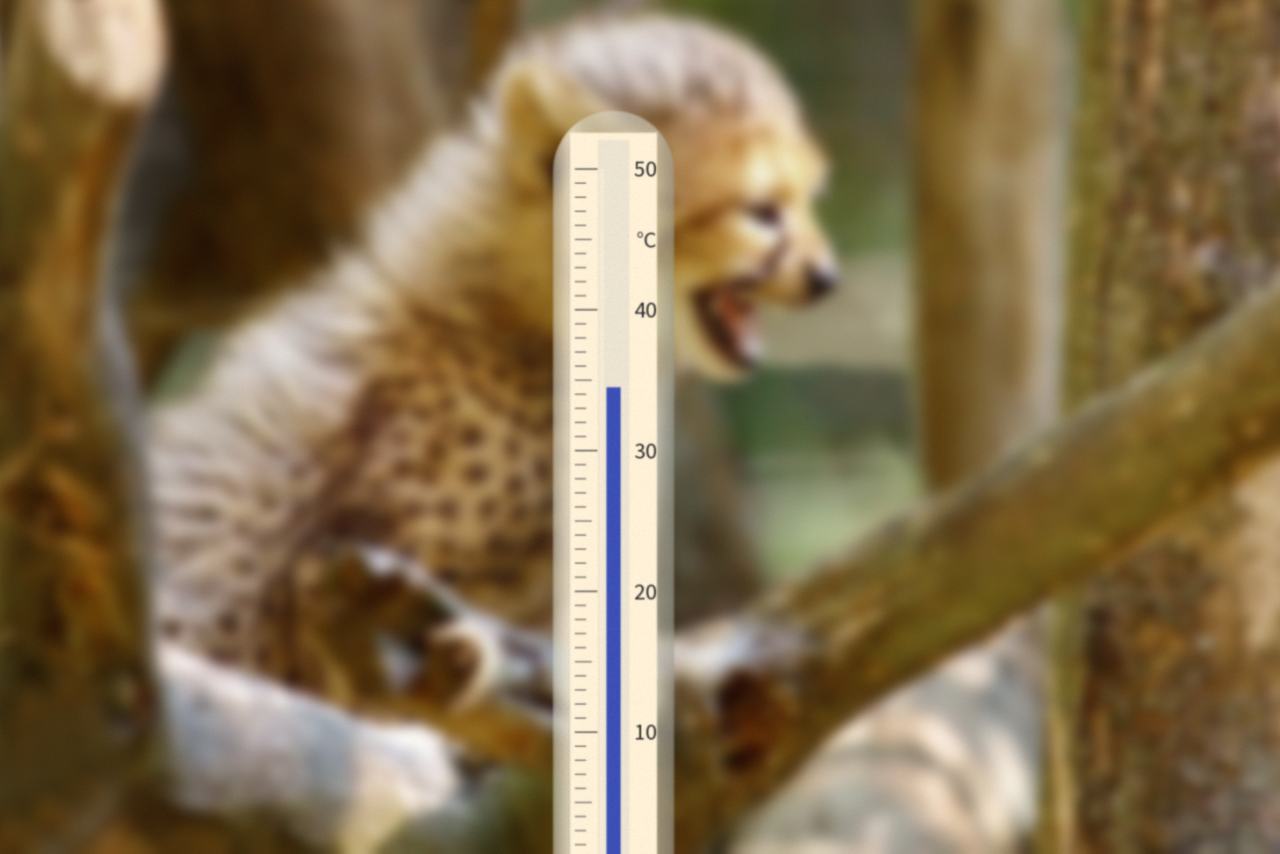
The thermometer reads 34.5
